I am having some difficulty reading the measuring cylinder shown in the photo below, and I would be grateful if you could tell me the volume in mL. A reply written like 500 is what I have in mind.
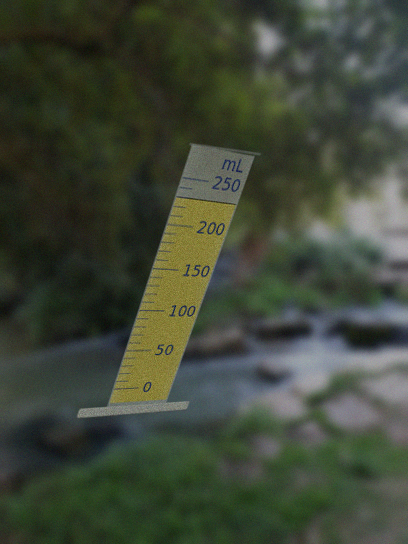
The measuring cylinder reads 230
